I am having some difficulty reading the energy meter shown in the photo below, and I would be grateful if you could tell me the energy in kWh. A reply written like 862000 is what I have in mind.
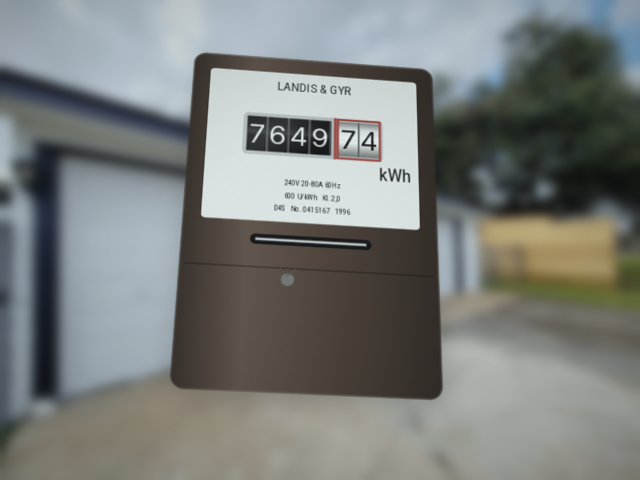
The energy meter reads 7649.74
